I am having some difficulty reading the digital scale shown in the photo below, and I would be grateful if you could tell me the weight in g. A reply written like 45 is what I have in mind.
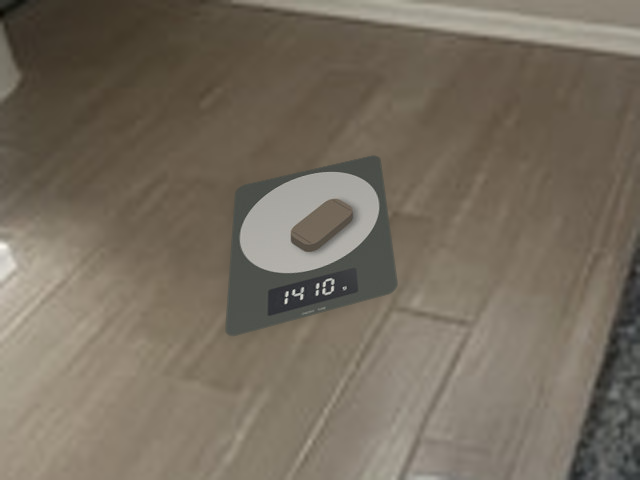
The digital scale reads 1410
